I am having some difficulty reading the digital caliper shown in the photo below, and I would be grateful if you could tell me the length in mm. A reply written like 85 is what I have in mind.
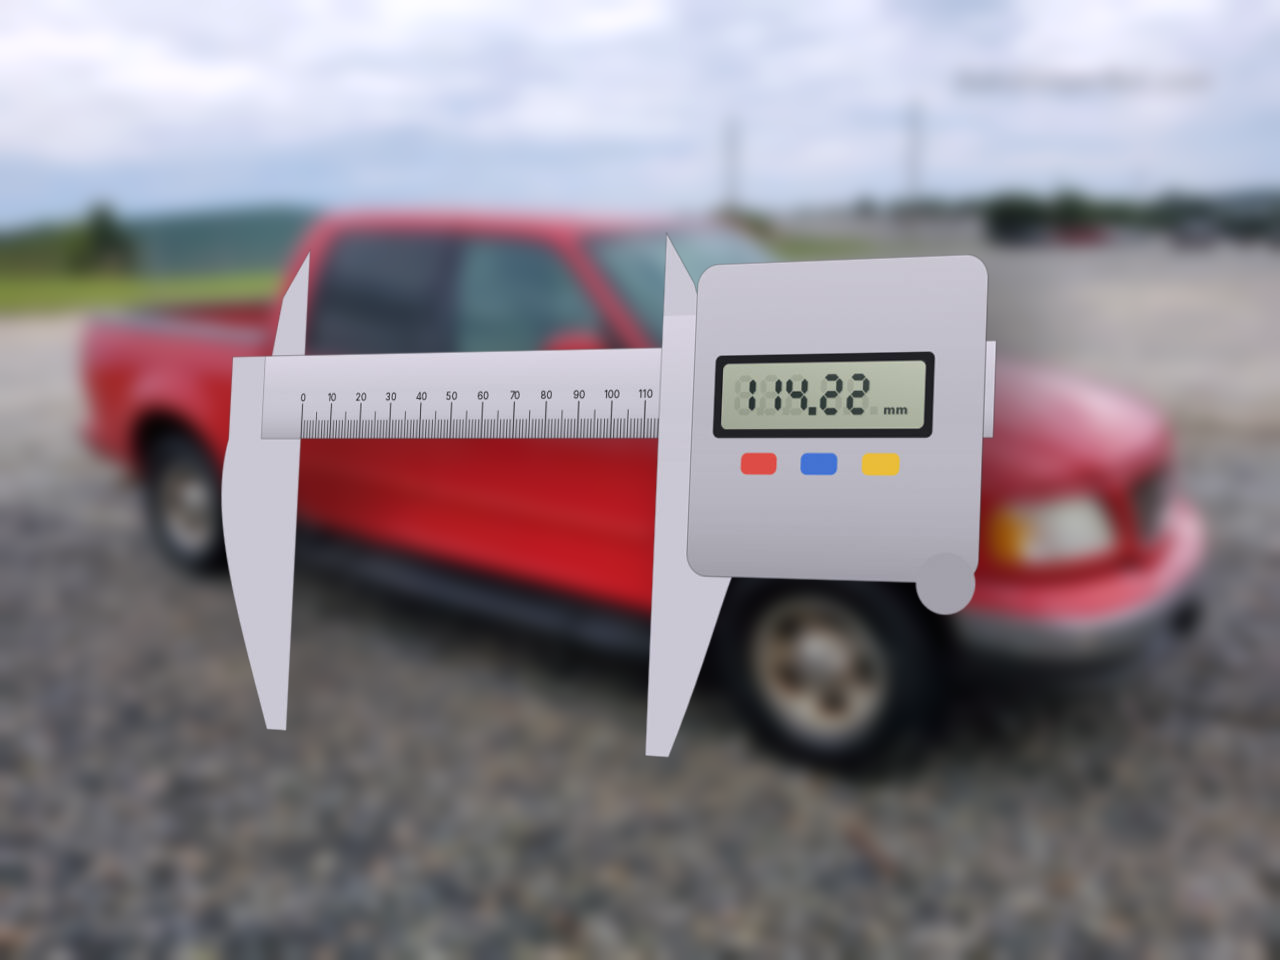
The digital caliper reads 114.22
